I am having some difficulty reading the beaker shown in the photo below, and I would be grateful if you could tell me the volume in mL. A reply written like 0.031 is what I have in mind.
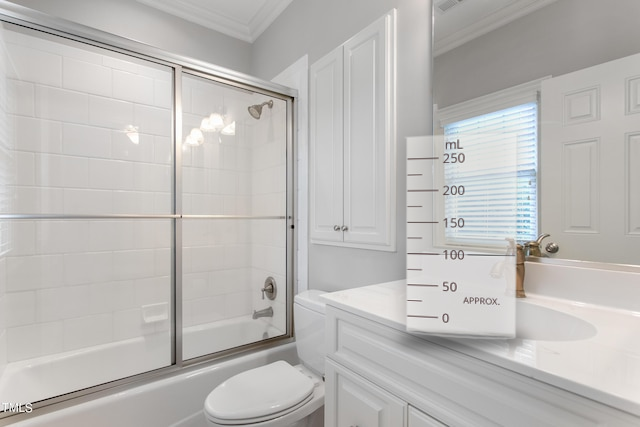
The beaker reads 100
